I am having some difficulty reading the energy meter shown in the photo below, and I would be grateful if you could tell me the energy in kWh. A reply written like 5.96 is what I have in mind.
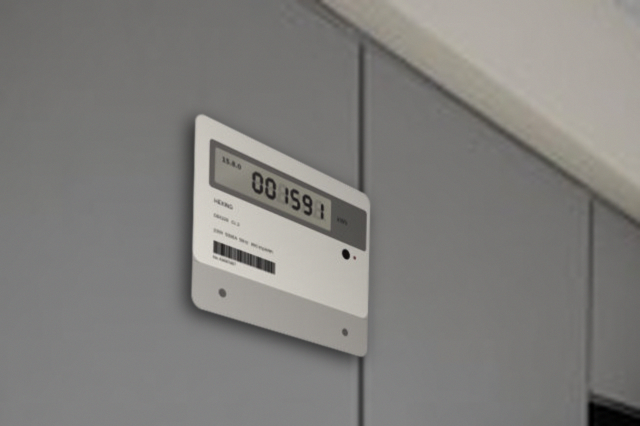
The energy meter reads 1591
